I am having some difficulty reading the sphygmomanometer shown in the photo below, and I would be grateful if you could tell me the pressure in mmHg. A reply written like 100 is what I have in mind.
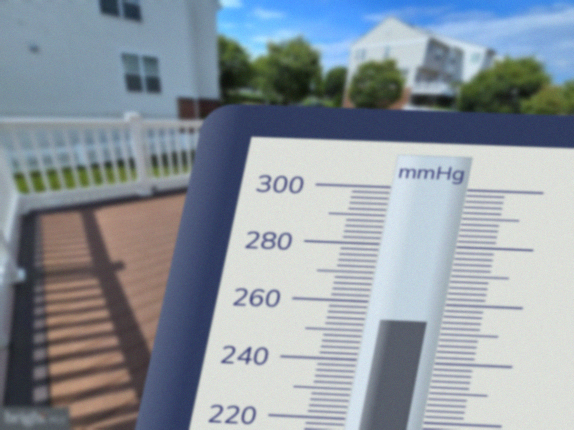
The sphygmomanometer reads 254
